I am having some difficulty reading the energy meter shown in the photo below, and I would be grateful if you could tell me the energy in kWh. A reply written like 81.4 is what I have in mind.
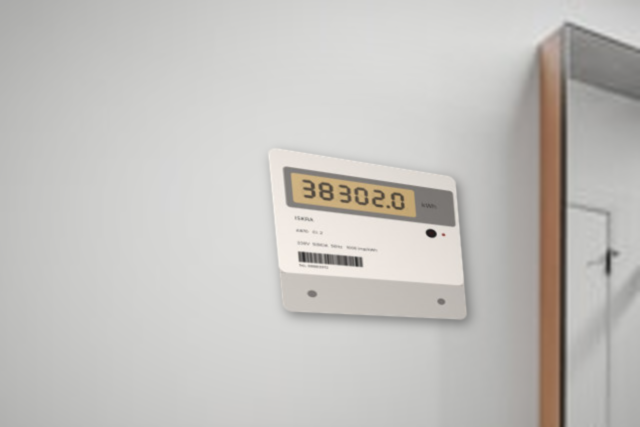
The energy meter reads 38302.0
